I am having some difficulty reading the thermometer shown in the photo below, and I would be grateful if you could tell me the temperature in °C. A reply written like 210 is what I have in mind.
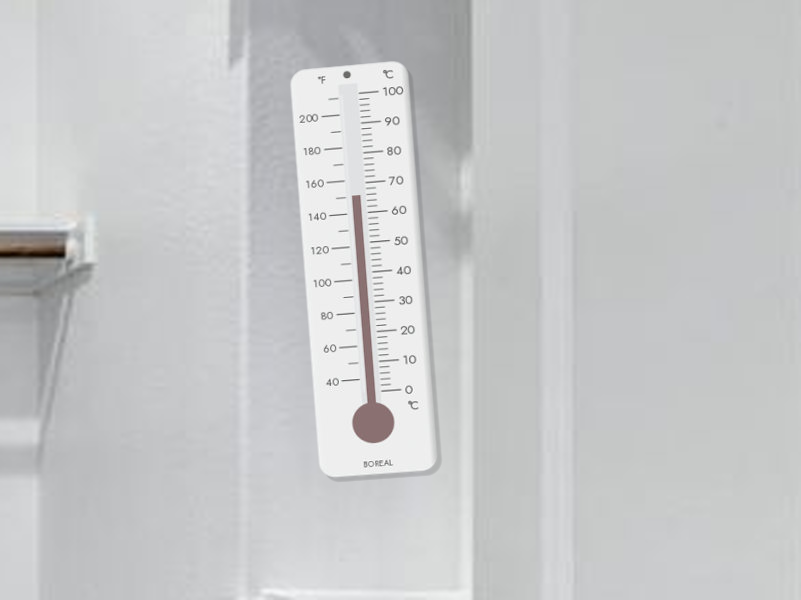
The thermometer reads 66
